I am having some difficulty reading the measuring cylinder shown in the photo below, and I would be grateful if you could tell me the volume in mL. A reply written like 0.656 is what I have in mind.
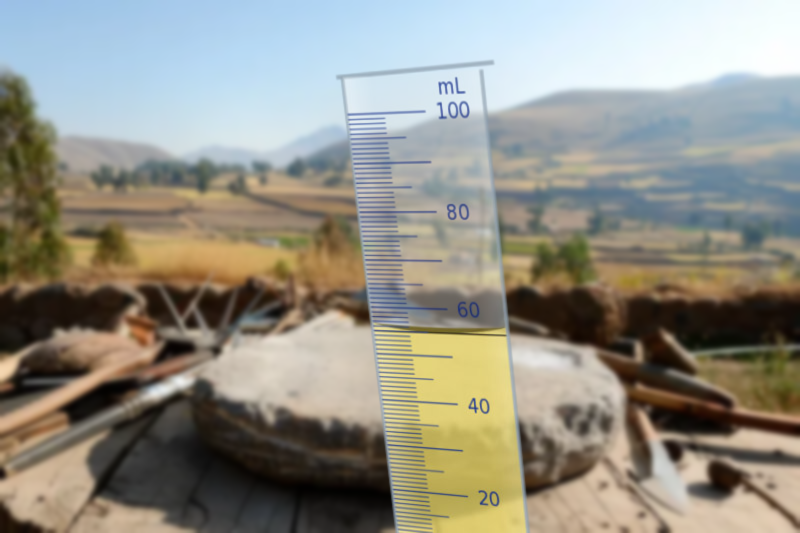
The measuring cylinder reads 55
